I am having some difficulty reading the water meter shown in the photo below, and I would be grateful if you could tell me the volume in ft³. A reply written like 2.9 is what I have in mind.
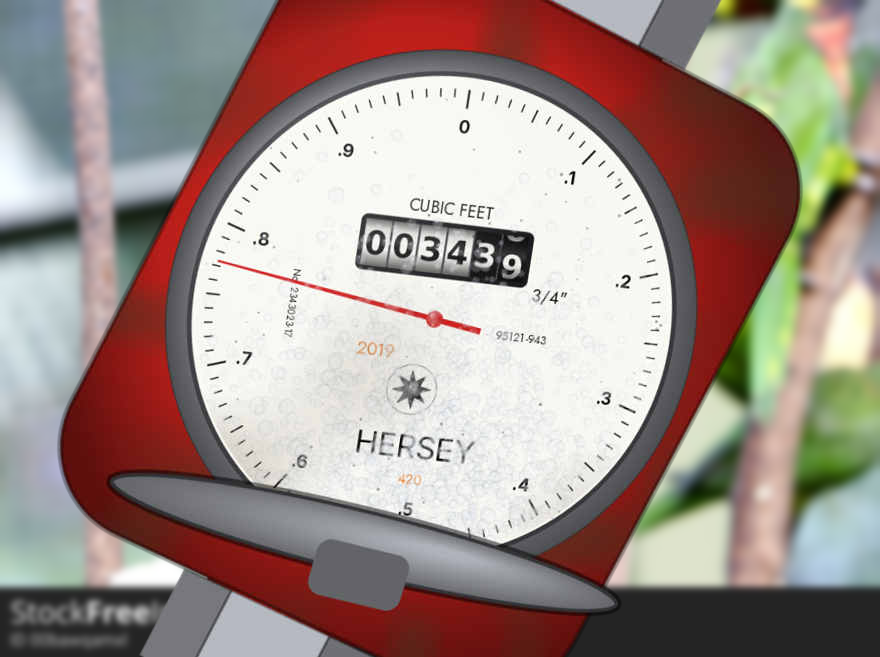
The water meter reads 3438.77
